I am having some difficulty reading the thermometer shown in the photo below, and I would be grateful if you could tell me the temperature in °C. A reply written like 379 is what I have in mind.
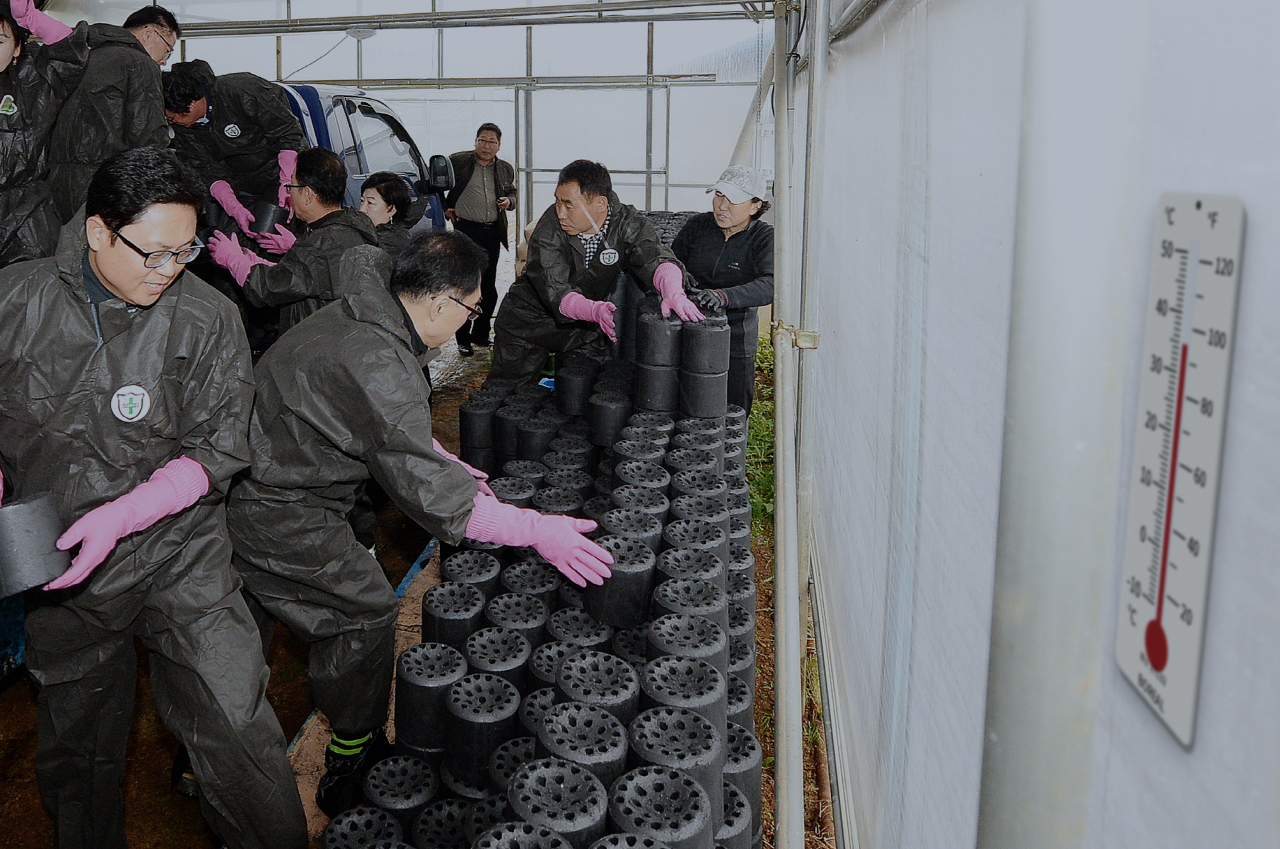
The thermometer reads 35
